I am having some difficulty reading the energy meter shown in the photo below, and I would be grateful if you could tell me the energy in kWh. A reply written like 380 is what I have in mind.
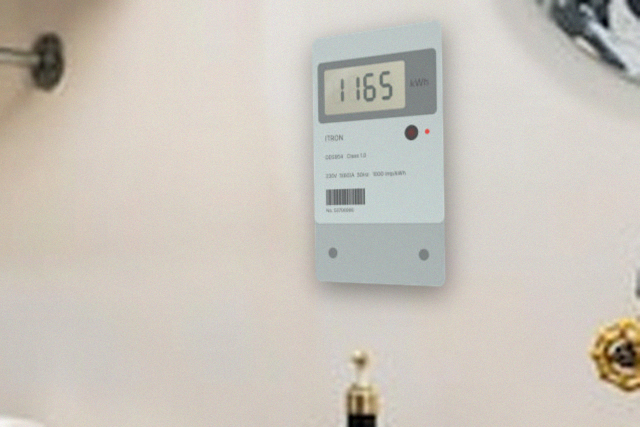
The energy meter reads 1165
